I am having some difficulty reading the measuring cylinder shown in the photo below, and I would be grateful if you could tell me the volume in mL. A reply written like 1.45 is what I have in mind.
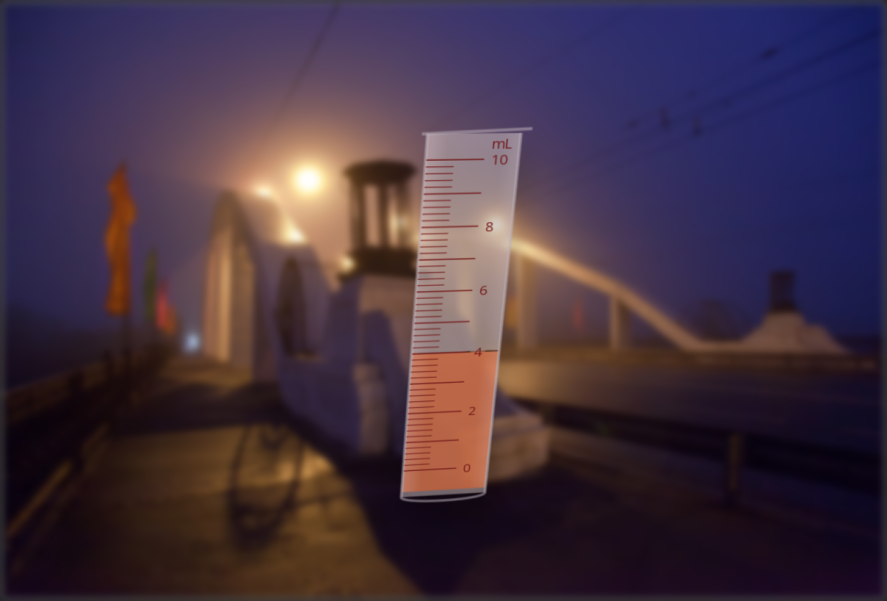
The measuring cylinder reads 4
